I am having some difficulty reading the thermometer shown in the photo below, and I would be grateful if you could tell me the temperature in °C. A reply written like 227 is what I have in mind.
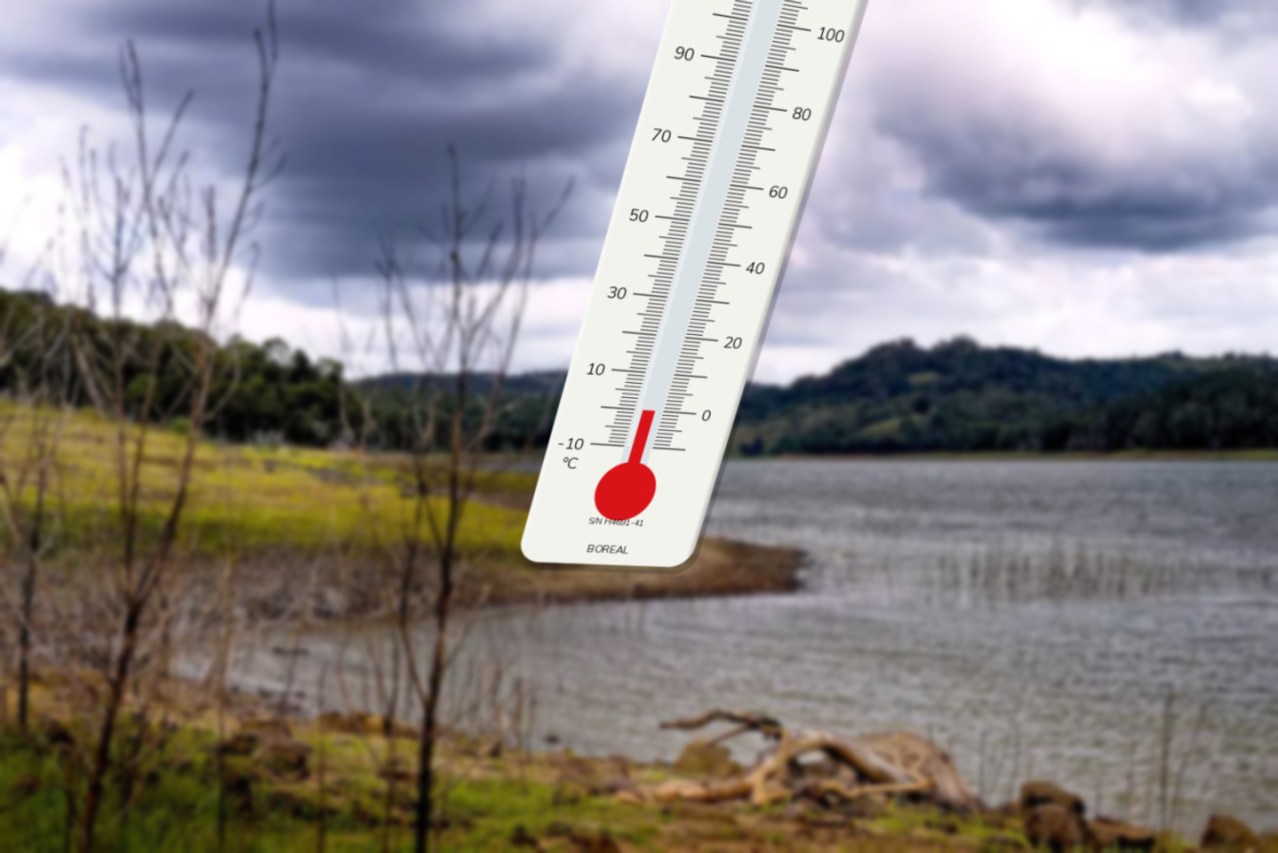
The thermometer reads 0
